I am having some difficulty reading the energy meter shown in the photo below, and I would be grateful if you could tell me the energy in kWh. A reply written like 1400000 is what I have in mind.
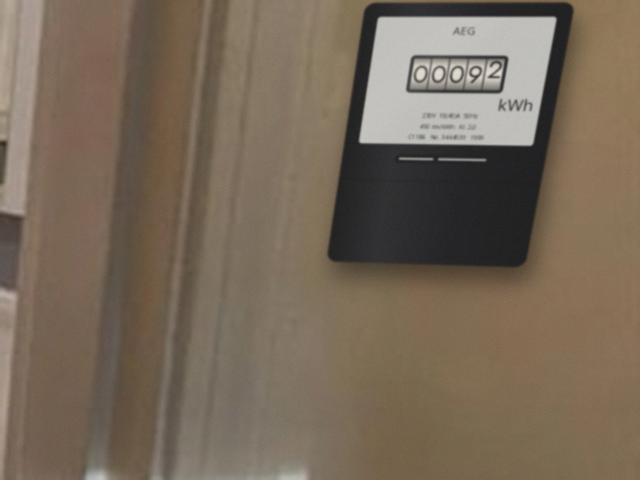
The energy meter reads 92
